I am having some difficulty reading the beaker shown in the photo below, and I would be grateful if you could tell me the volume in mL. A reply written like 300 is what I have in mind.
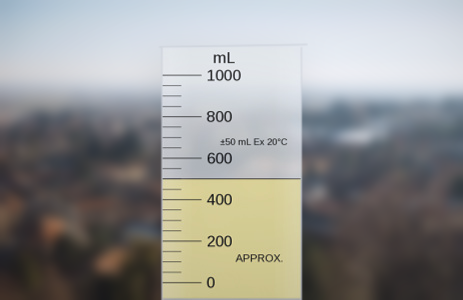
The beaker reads 500
